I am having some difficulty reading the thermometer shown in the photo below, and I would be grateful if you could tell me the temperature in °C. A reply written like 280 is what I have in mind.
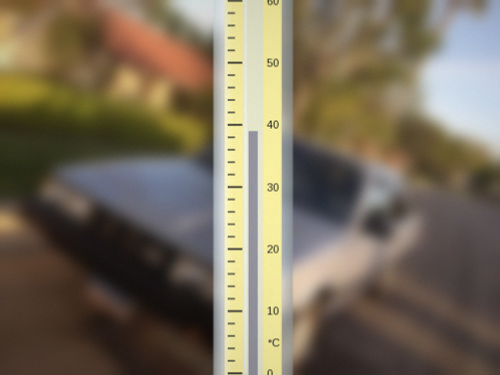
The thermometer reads 39
